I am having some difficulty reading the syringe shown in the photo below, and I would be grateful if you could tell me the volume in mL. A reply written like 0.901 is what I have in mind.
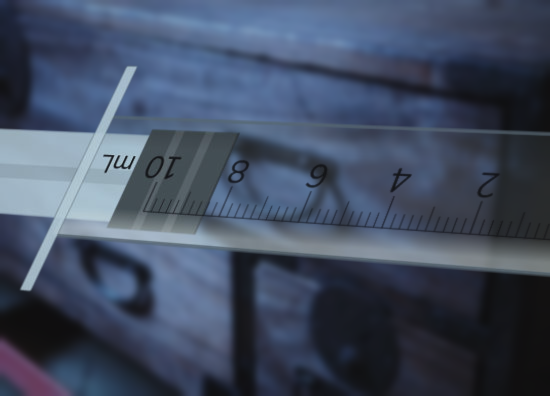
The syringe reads 8.4
